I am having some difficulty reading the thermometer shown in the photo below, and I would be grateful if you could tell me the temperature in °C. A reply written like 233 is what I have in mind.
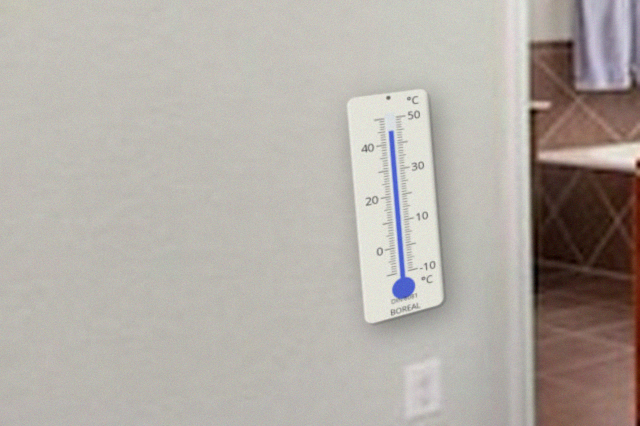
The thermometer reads 45
